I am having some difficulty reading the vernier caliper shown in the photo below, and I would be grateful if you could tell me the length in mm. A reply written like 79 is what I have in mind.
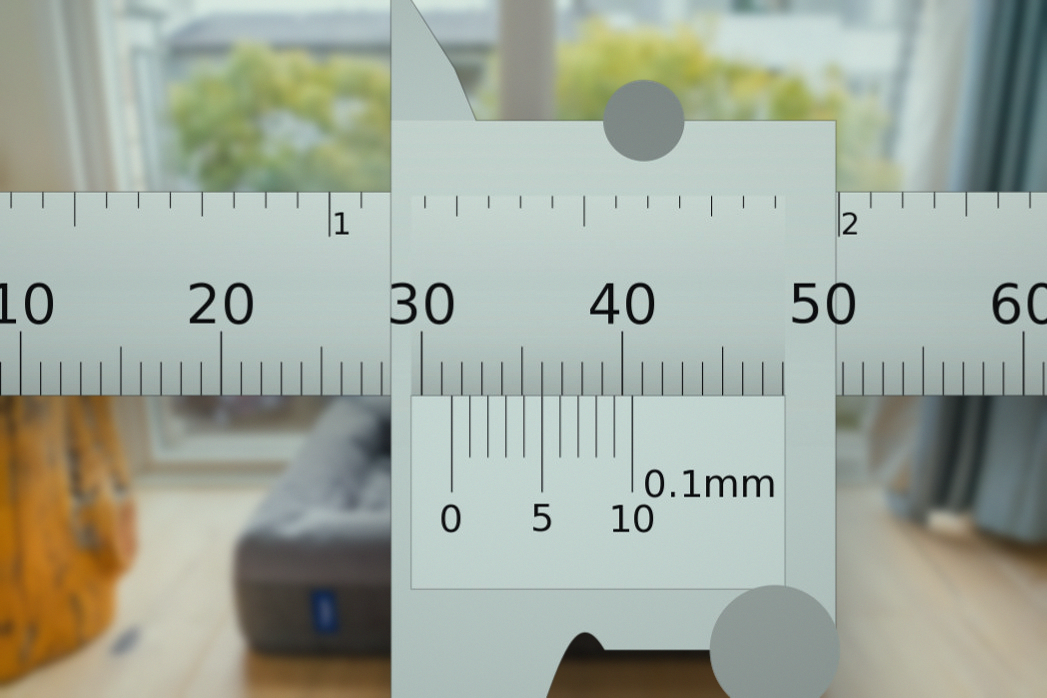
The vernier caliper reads 31.5
